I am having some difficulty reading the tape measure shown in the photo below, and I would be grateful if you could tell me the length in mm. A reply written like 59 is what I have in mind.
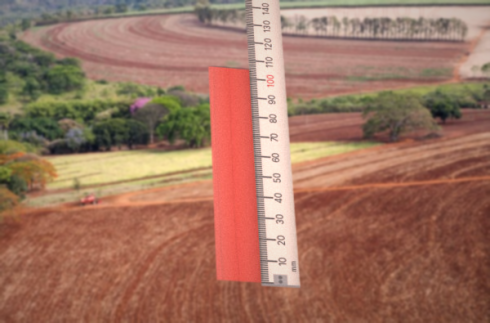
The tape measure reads 105
